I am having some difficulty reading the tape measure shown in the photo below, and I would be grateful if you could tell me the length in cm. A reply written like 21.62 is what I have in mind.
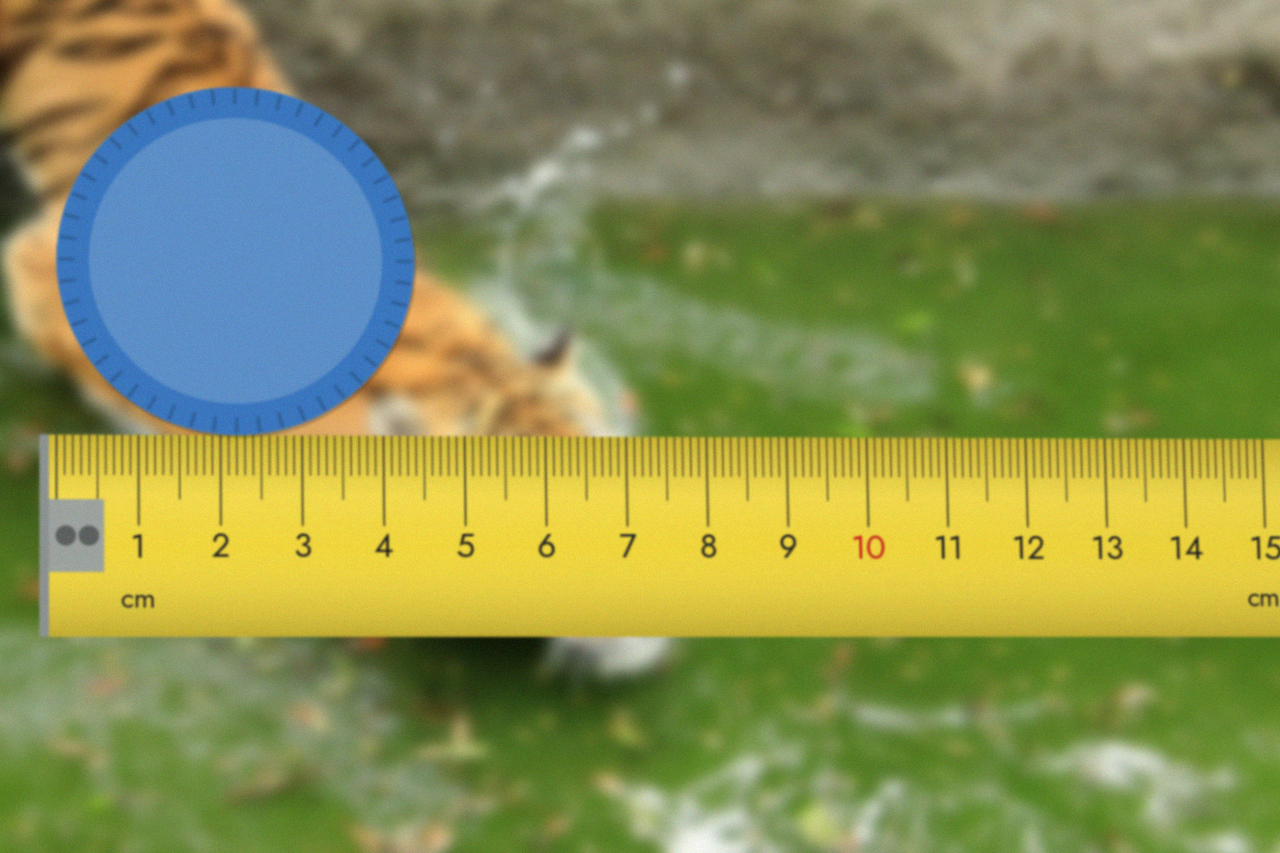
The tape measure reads 4.4
